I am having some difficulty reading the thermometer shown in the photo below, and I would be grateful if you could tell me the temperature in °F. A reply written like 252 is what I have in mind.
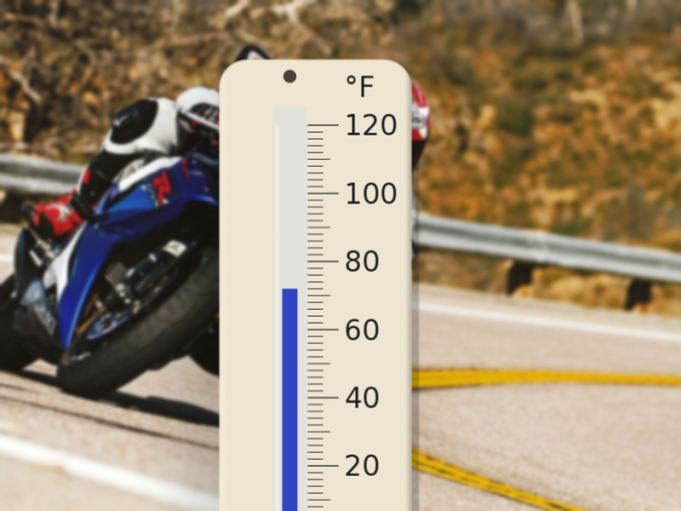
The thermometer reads 72
